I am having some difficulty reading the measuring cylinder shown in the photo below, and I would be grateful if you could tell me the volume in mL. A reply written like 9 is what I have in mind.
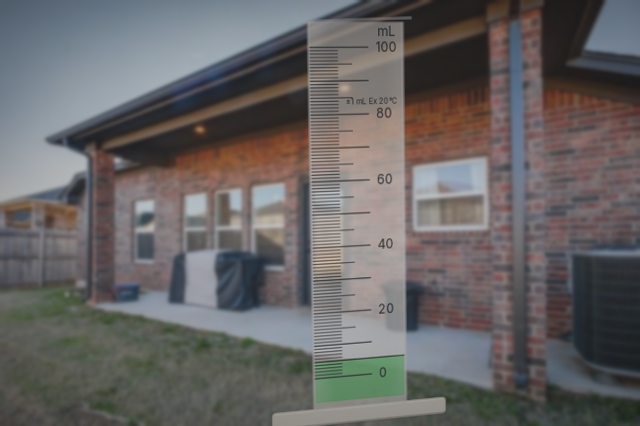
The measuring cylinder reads 5
